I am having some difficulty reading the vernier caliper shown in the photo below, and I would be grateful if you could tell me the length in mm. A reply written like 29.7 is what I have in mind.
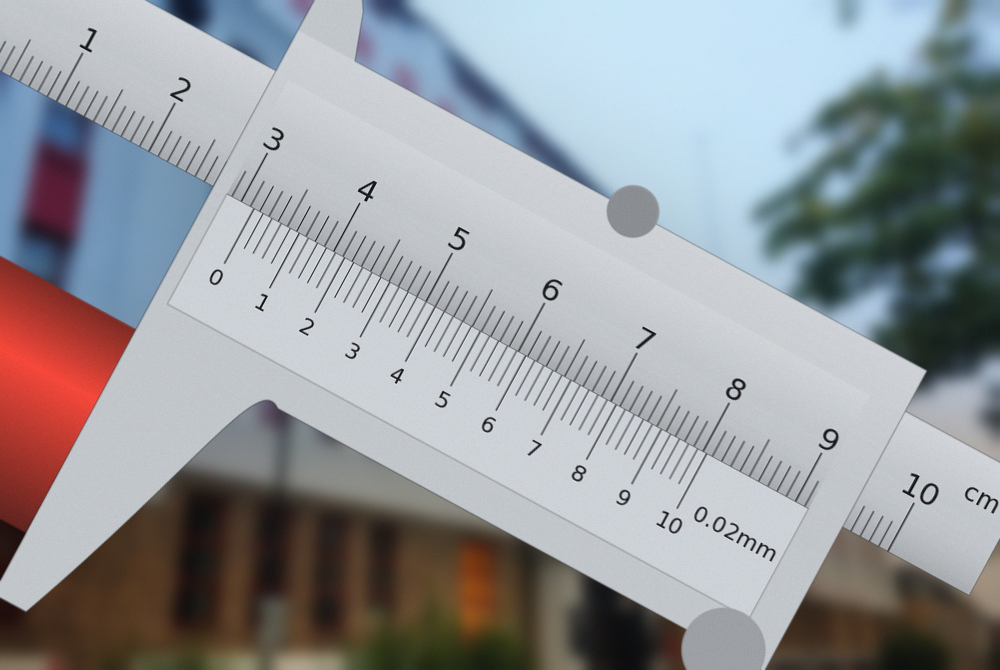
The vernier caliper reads 31.4
